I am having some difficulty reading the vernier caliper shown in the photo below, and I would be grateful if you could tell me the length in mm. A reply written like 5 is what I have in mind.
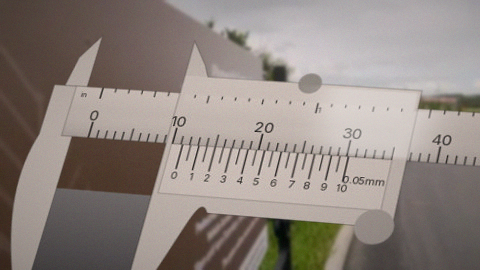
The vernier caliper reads 11.2
